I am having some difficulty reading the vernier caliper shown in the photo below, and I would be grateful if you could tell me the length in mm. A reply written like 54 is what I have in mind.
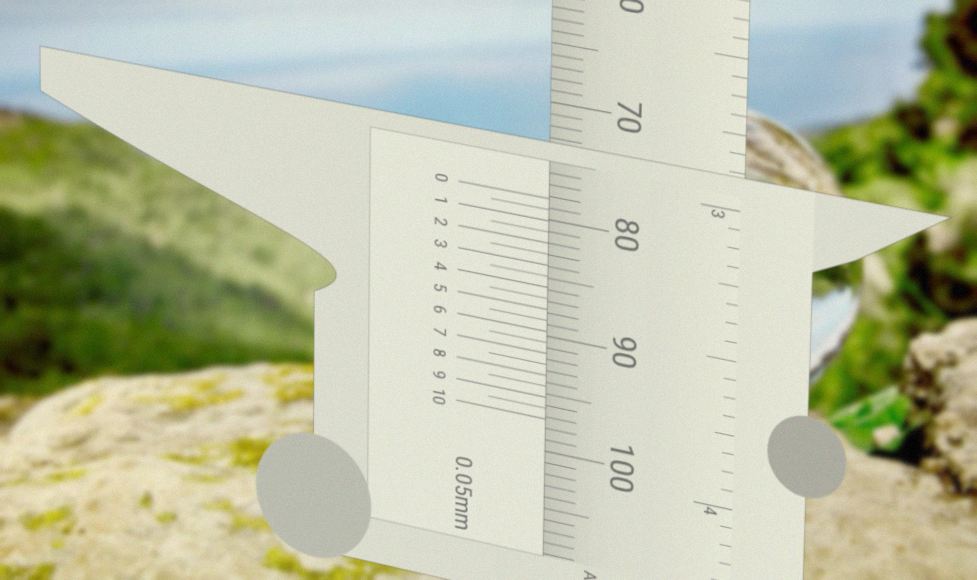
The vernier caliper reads 78.2
